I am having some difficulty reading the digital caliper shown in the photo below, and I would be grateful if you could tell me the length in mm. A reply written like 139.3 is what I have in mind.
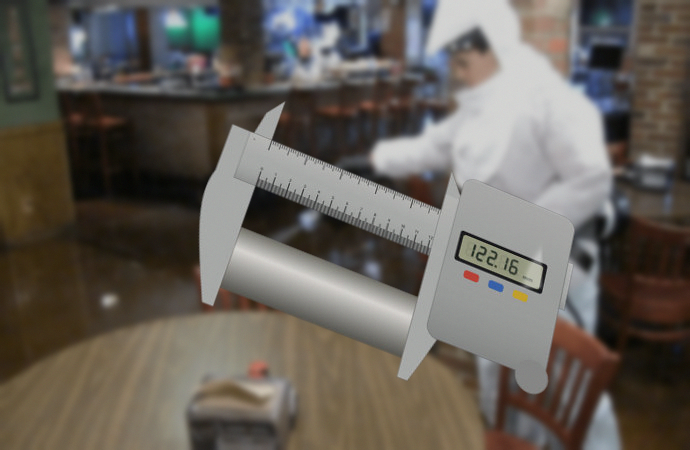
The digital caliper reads 122.16
